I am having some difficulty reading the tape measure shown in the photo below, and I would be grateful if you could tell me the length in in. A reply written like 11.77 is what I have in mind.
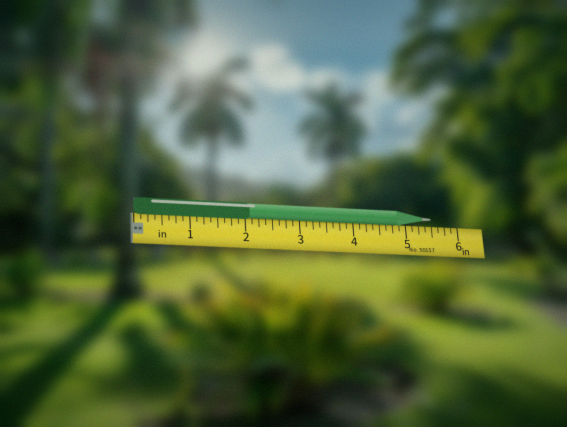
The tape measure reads 5.5
